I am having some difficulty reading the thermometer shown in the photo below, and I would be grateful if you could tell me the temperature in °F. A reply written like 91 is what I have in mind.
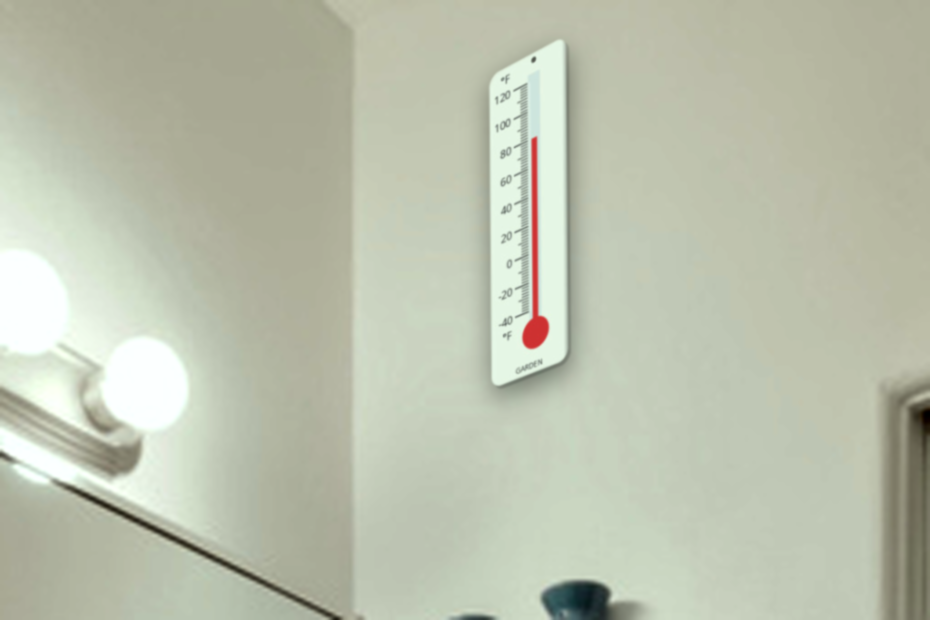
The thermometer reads 80
